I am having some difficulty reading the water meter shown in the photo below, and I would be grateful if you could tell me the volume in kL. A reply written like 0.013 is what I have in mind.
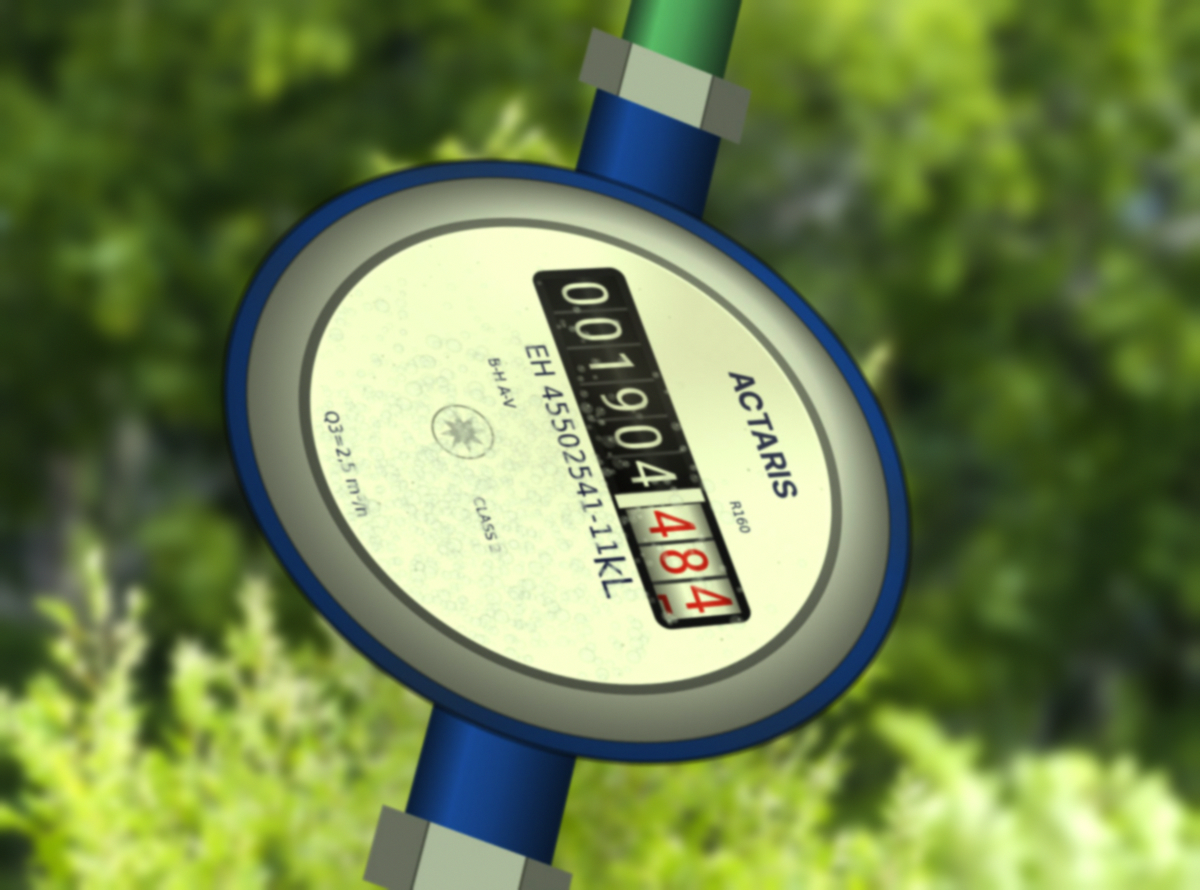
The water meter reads 1904.484
